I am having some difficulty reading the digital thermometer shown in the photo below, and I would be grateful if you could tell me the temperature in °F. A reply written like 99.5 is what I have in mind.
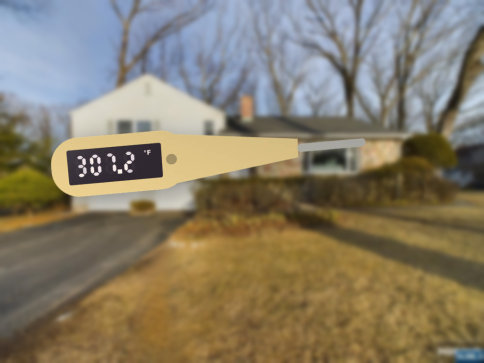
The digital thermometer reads 307.2
